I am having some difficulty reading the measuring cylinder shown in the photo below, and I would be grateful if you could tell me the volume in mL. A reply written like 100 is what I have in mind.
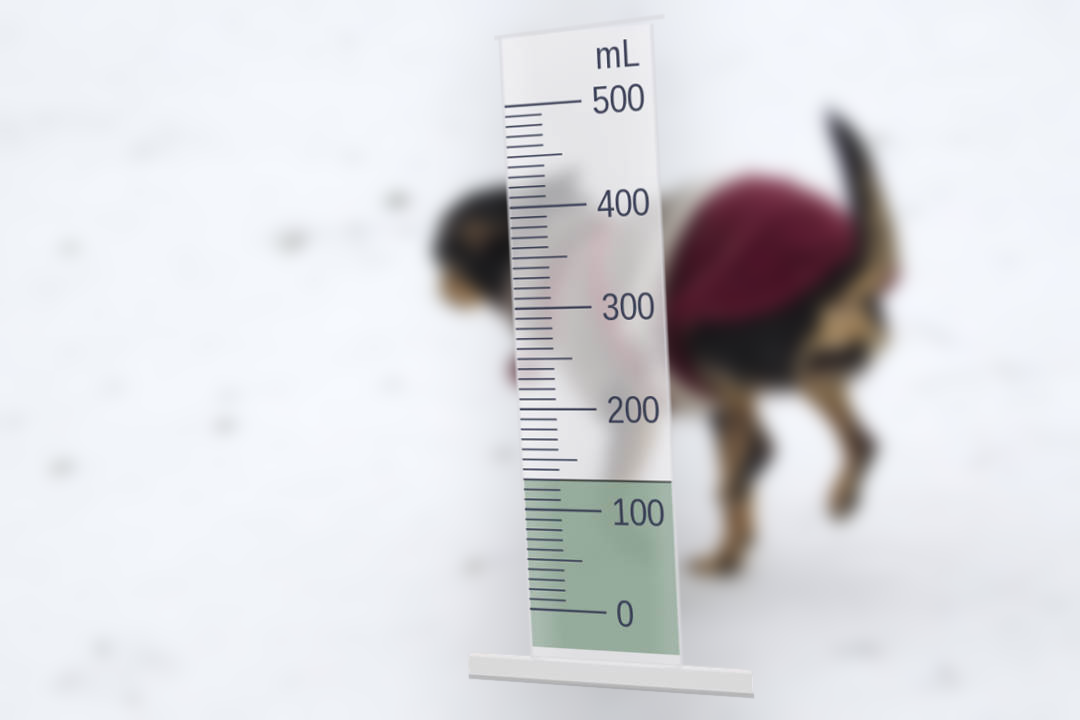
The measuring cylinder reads 130
